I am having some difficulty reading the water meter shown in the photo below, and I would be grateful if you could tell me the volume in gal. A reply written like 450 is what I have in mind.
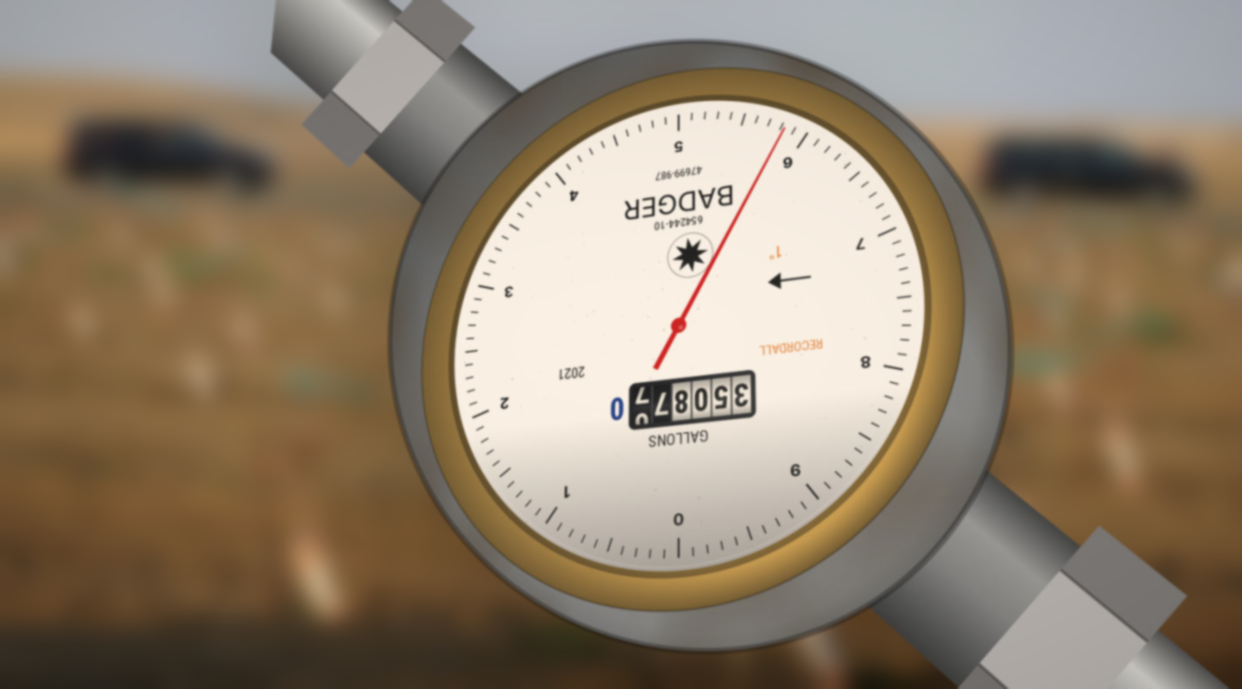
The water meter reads 3508765.8
